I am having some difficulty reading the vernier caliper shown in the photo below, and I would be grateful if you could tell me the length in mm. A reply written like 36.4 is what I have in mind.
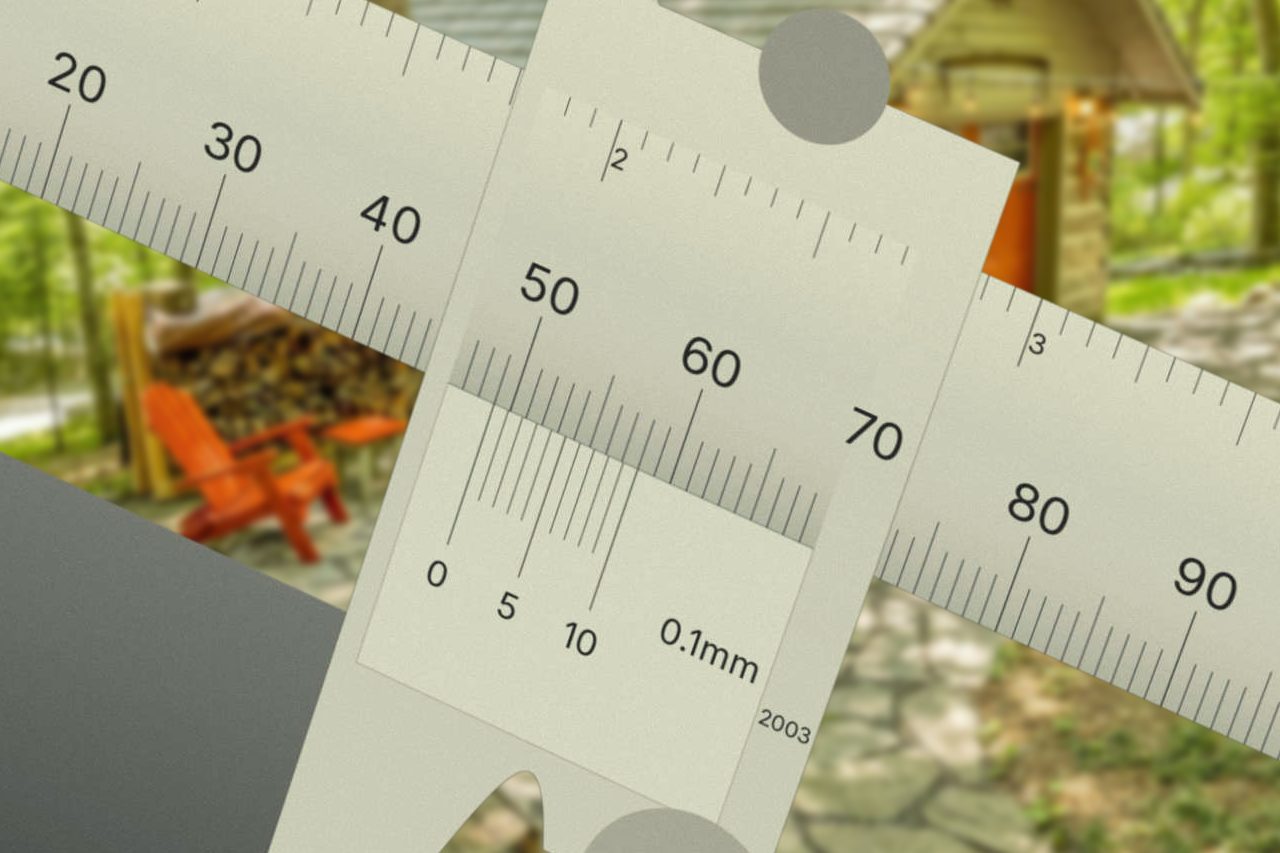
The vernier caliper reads 49.0
